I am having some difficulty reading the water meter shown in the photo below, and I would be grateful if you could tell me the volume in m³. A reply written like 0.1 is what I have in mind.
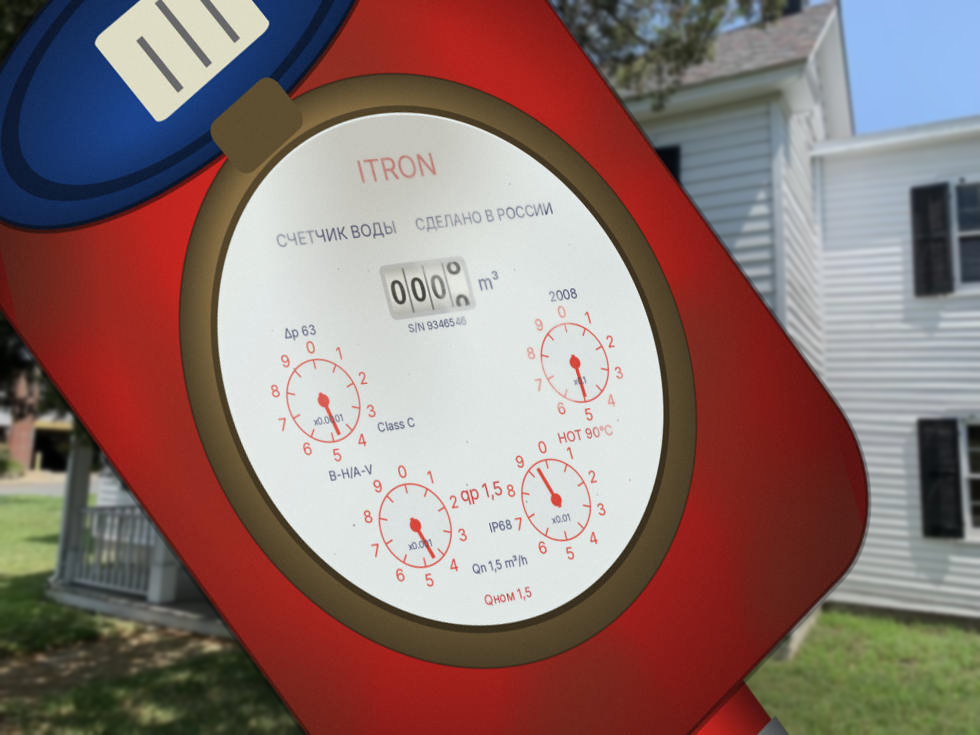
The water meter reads 8.4944
